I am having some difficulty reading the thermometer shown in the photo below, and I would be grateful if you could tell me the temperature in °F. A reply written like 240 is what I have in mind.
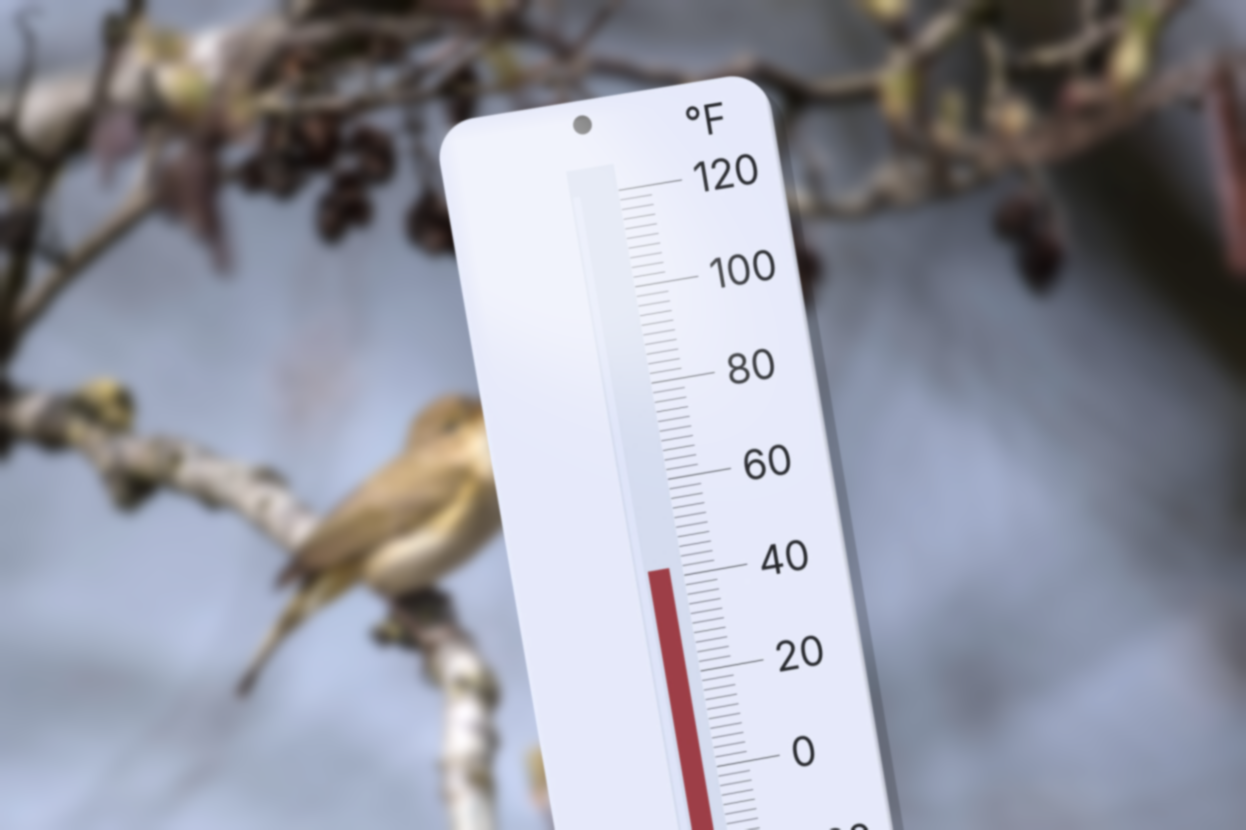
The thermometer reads 42
